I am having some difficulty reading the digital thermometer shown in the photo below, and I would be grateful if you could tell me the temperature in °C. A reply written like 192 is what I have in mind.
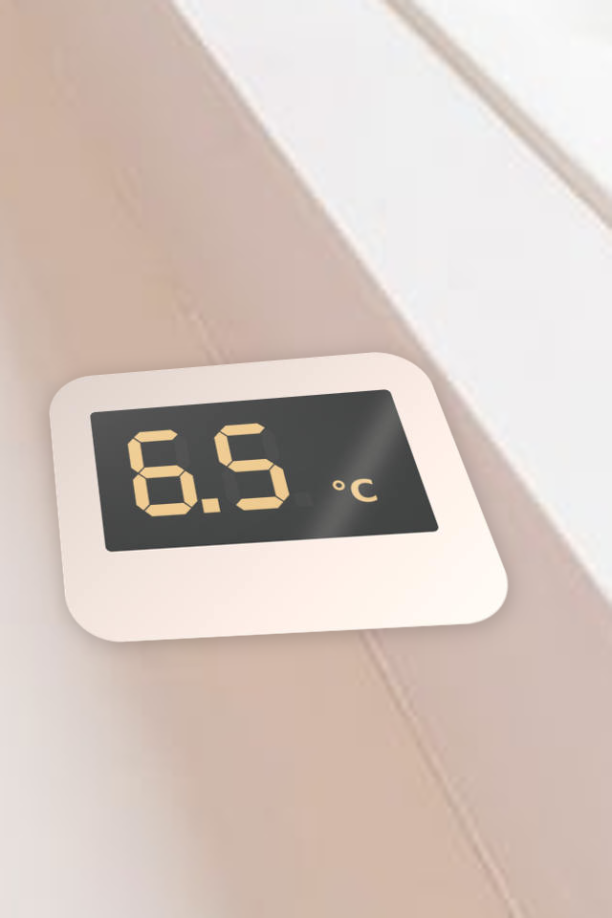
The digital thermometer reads 6.5
